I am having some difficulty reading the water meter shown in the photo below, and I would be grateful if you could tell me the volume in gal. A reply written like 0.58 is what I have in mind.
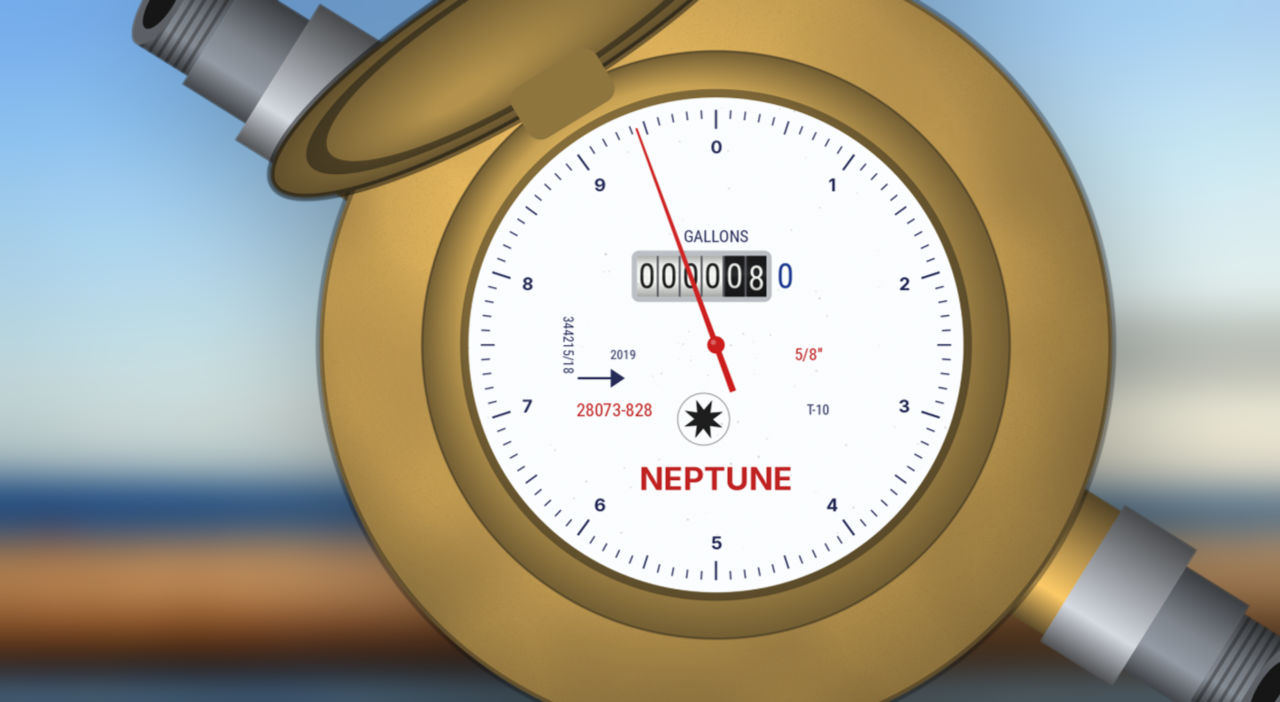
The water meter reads 79.4
